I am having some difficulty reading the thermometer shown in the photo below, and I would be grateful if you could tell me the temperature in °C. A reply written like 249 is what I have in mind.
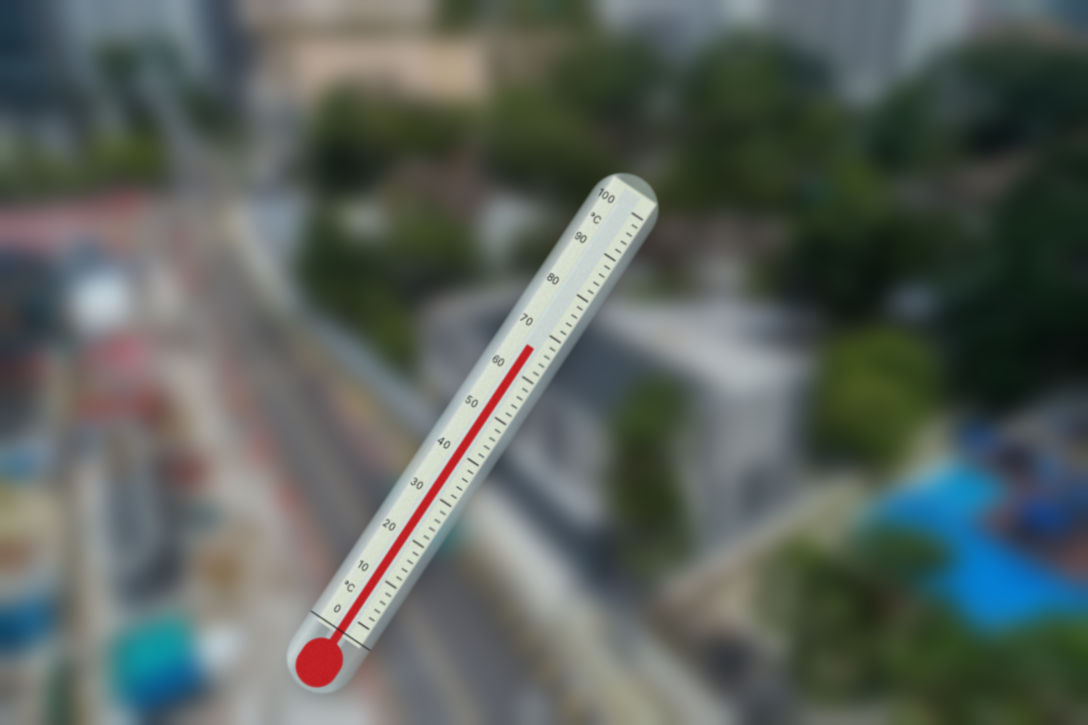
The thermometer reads 66
